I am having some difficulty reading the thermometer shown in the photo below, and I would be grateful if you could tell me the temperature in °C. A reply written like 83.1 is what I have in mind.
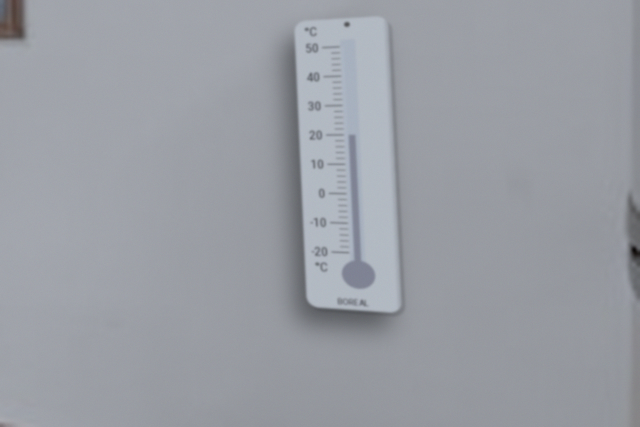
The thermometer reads 20
